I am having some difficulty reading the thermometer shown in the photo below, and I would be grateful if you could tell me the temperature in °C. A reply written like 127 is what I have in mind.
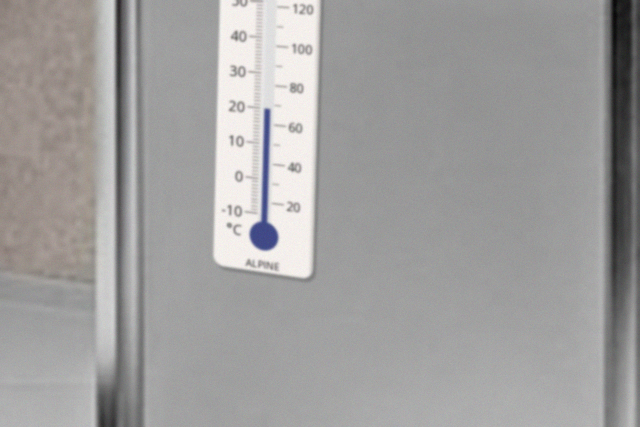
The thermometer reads 20
